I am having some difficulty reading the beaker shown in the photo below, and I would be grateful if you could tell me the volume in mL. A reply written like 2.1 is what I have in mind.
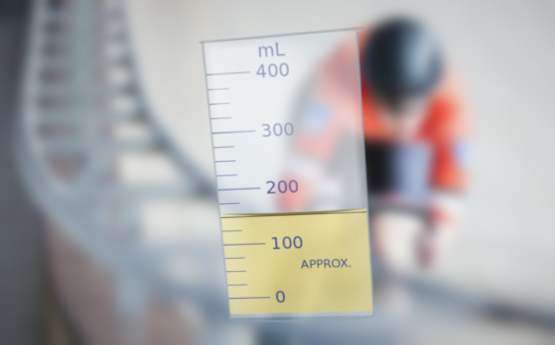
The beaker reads 150
